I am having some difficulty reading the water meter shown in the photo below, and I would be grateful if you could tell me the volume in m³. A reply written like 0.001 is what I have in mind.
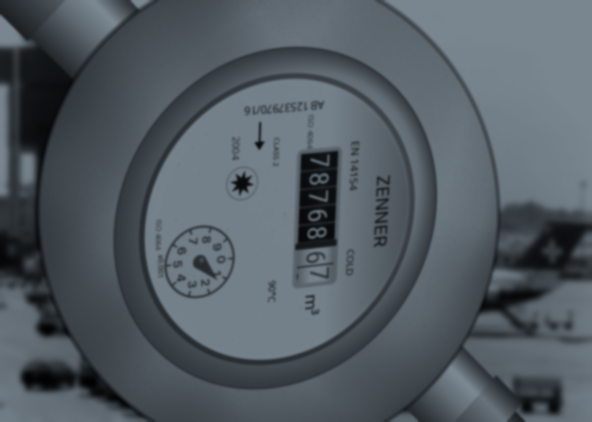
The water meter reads 78768.671
